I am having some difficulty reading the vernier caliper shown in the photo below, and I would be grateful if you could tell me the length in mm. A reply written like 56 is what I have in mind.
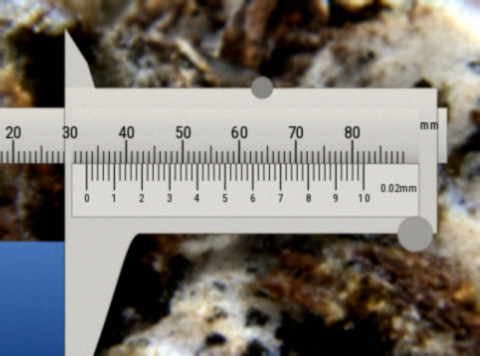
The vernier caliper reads 33.0
